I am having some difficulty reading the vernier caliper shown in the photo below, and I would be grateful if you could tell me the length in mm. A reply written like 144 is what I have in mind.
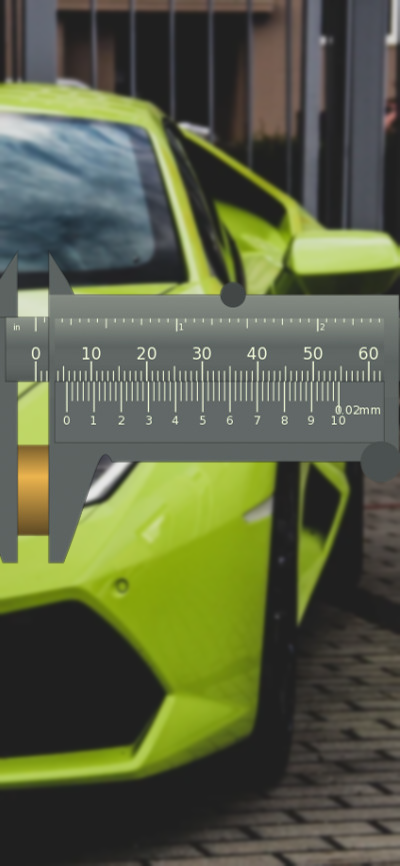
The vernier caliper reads 5.6
